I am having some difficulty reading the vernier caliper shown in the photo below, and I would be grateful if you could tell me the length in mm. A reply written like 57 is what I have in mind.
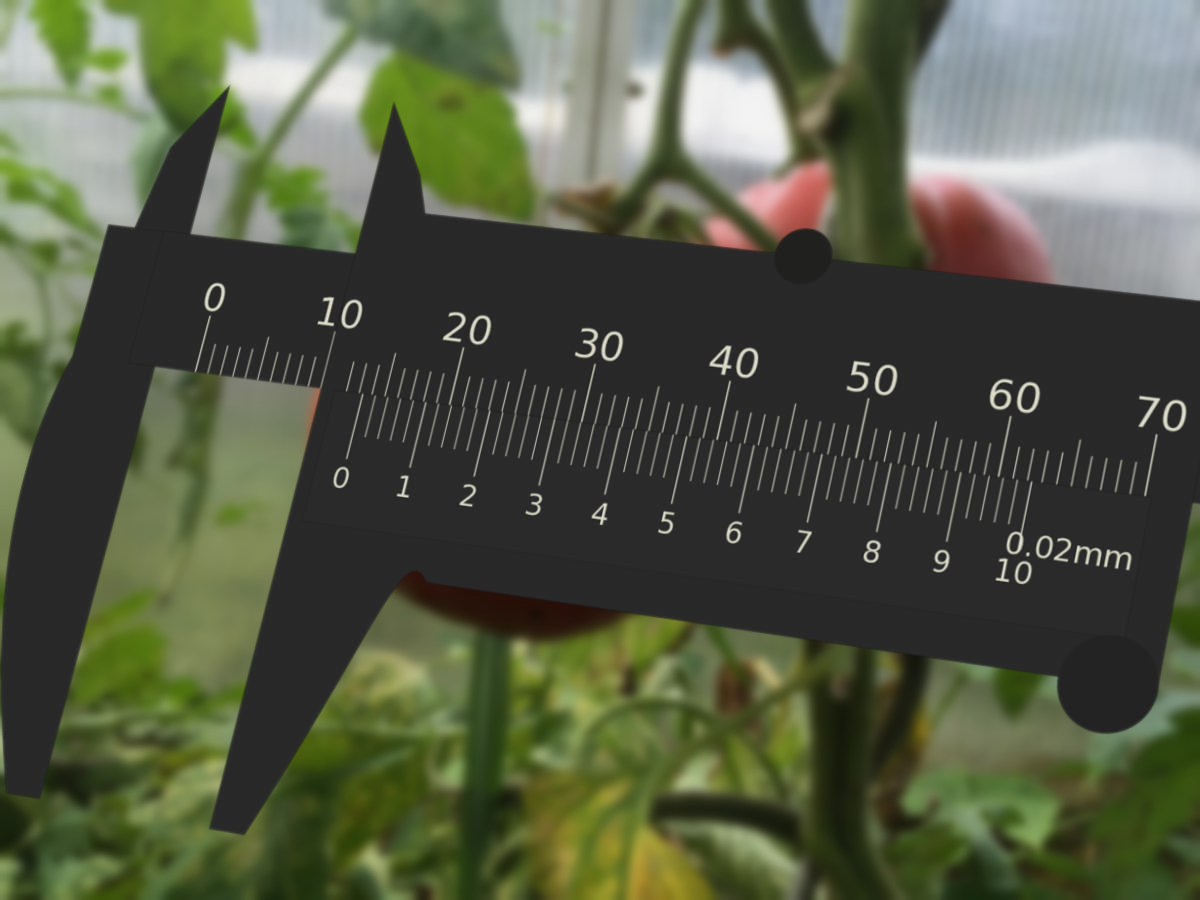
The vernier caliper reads 13.3
